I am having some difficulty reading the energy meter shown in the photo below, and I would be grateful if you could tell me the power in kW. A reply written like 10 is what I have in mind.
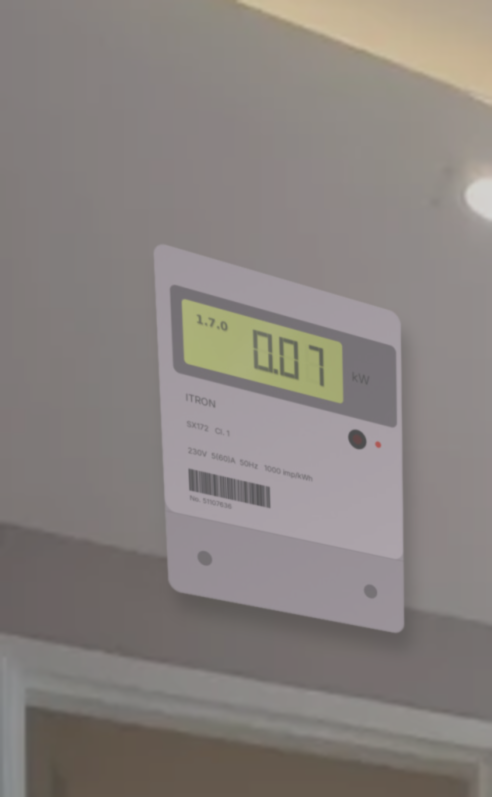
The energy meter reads 0.07
